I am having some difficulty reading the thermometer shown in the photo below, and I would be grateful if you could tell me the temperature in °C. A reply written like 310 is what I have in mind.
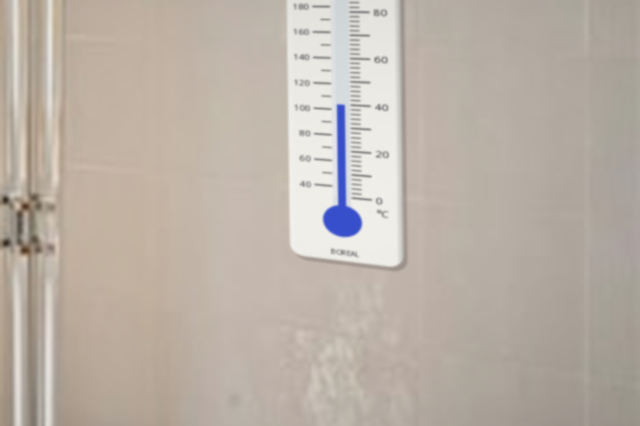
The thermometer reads 40
